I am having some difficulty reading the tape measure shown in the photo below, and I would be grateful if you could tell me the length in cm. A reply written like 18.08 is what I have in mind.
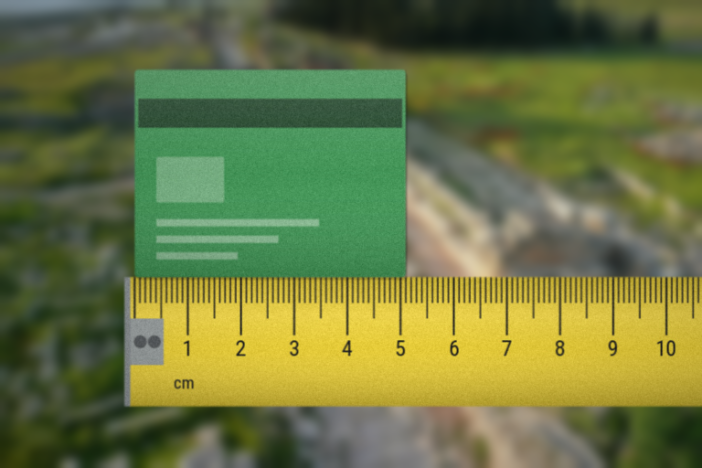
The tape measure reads 5.1
